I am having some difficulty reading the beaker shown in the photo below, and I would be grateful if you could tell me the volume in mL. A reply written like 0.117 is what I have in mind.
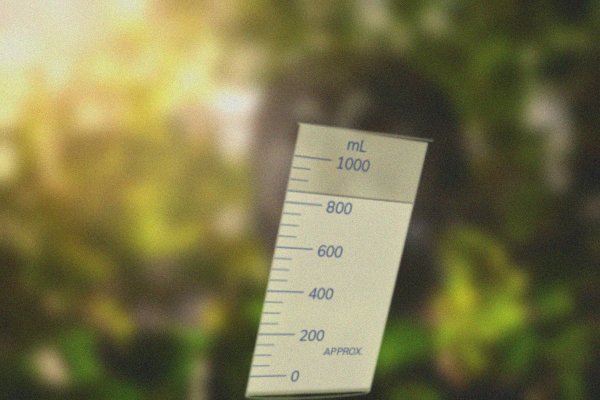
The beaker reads 850
